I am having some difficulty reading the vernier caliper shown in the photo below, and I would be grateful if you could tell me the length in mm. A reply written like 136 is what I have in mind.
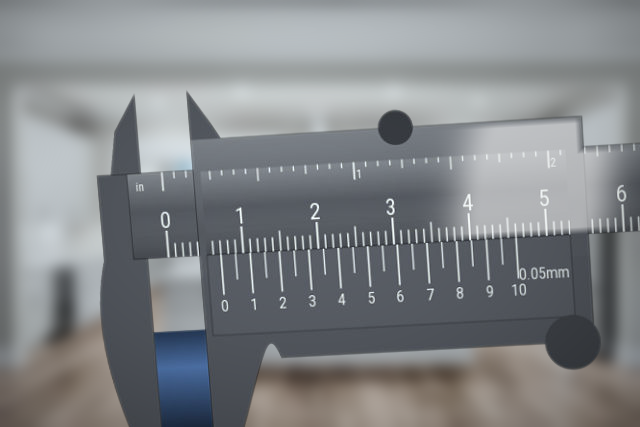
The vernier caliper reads 7.0
